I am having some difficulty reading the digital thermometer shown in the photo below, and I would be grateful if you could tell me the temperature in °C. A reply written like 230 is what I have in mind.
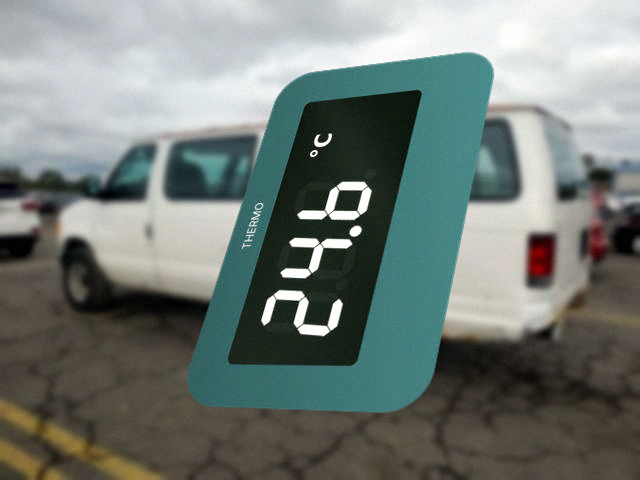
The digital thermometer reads 24.6
